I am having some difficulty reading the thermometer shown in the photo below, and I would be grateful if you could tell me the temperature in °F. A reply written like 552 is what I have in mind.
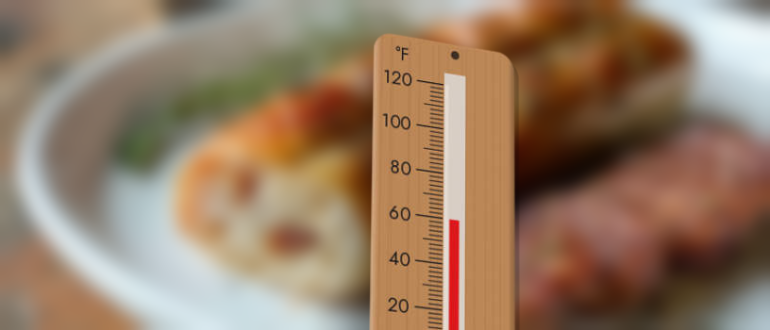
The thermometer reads 60
